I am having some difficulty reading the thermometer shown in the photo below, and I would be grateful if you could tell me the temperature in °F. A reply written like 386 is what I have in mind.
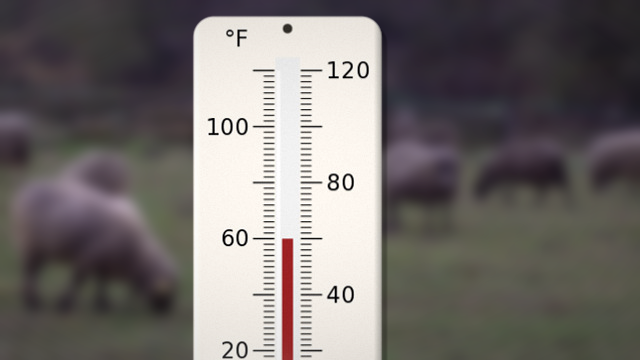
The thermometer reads 60
